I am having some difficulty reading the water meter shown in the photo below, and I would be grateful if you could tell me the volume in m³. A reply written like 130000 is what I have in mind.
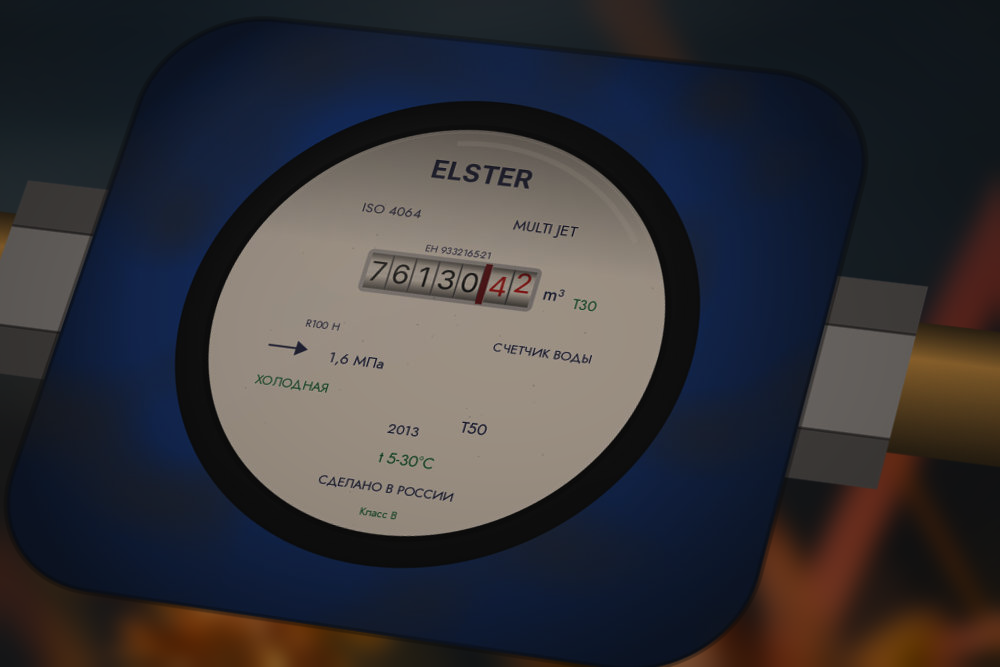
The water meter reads 76130.42
